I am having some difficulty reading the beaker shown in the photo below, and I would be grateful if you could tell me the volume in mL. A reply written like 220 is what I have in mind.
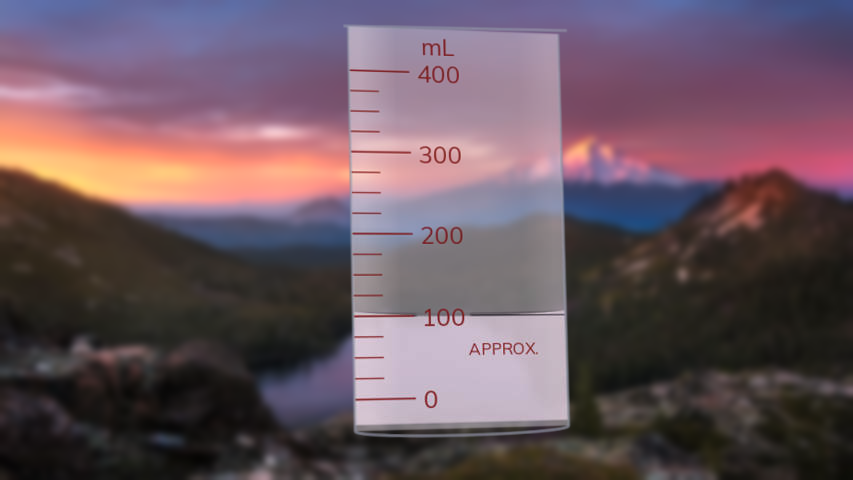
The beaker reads 100
